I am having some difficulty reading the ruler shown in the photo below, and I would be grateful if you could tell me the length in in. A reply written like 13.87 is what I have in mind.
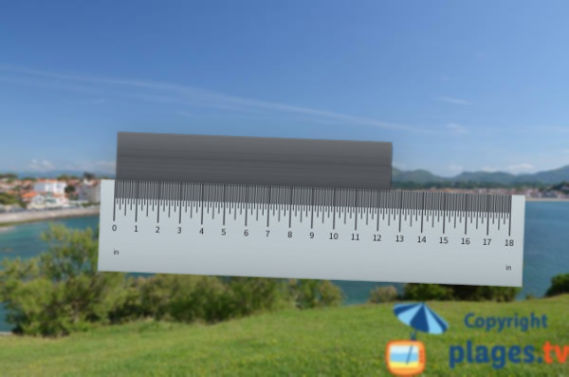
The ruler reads 12.5
